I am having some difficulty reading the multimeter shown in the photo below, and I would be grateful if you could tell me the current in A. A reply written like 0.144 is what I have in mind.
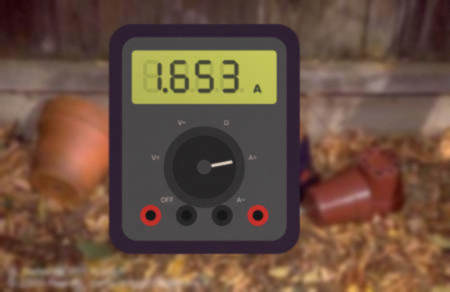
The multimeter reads 1.653
